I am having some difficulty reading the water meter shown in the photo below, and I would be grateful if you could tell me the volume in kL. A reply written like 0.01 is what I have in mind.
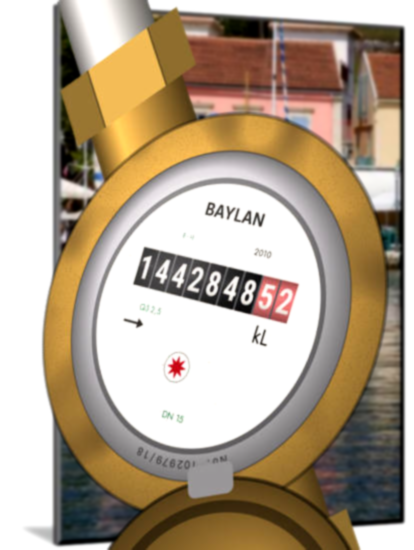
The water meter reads 1442848.52
